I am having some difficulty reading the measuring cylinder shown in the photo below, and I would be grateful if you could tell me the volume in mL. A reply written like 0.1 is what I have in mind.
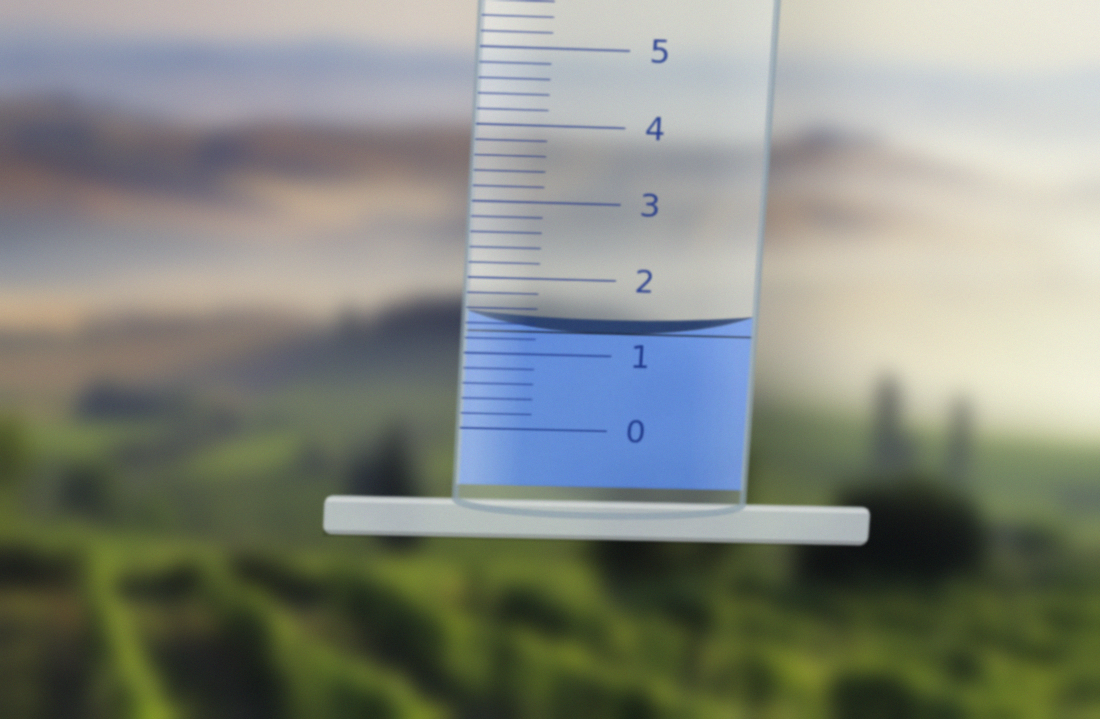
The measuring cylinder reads 1.3
